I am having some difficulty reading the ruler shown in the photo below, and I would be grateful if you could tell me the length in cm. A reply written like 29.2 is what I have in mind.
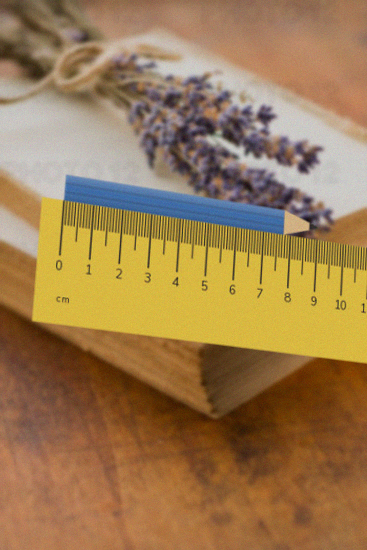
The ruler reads 9
